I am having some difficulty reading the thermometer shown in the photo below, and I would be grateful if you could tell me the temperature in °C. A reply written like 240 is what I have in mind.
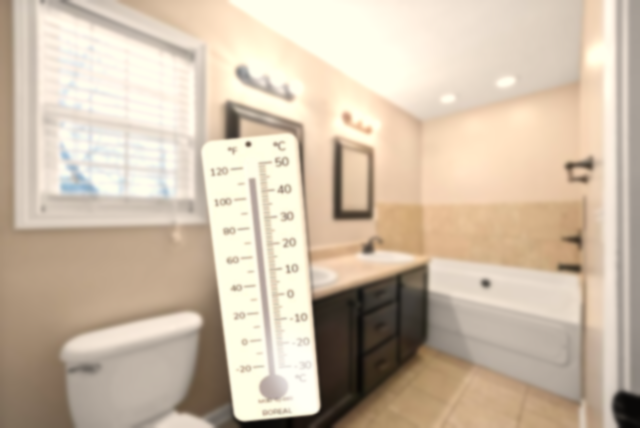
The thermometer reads 45
